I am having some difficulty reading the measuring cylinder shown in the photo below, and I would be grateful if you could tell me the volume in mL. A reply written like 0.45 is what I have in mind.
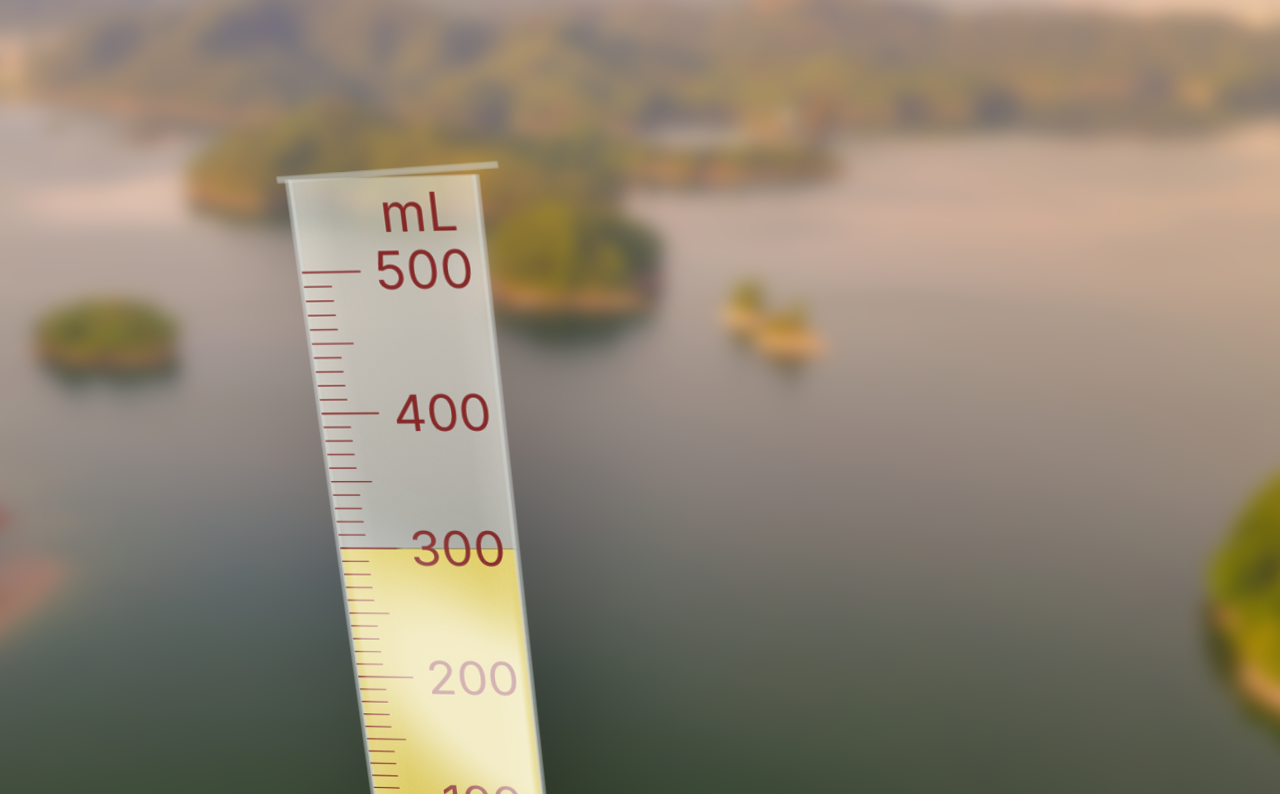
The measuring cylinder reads 300
